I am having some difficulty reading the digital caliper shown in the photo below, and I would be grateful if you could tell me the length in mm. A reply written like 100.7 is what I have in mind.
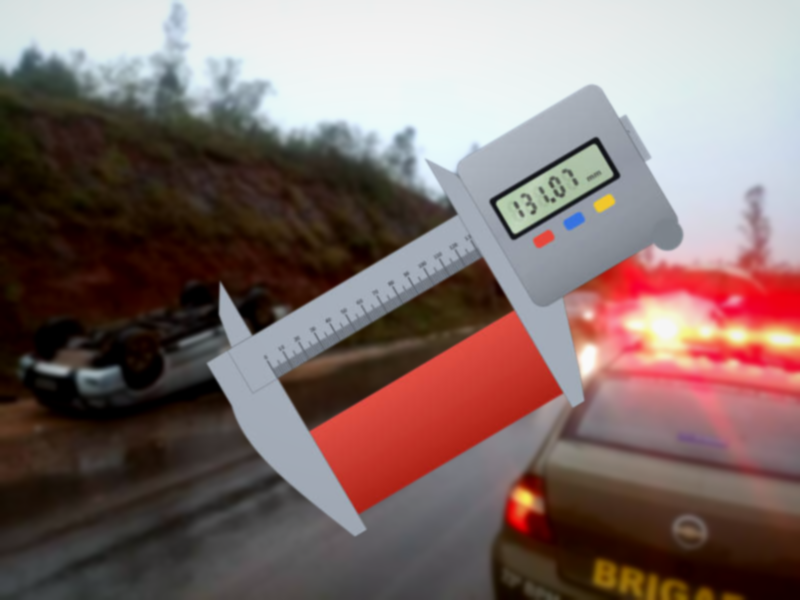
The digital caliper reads 131.07
